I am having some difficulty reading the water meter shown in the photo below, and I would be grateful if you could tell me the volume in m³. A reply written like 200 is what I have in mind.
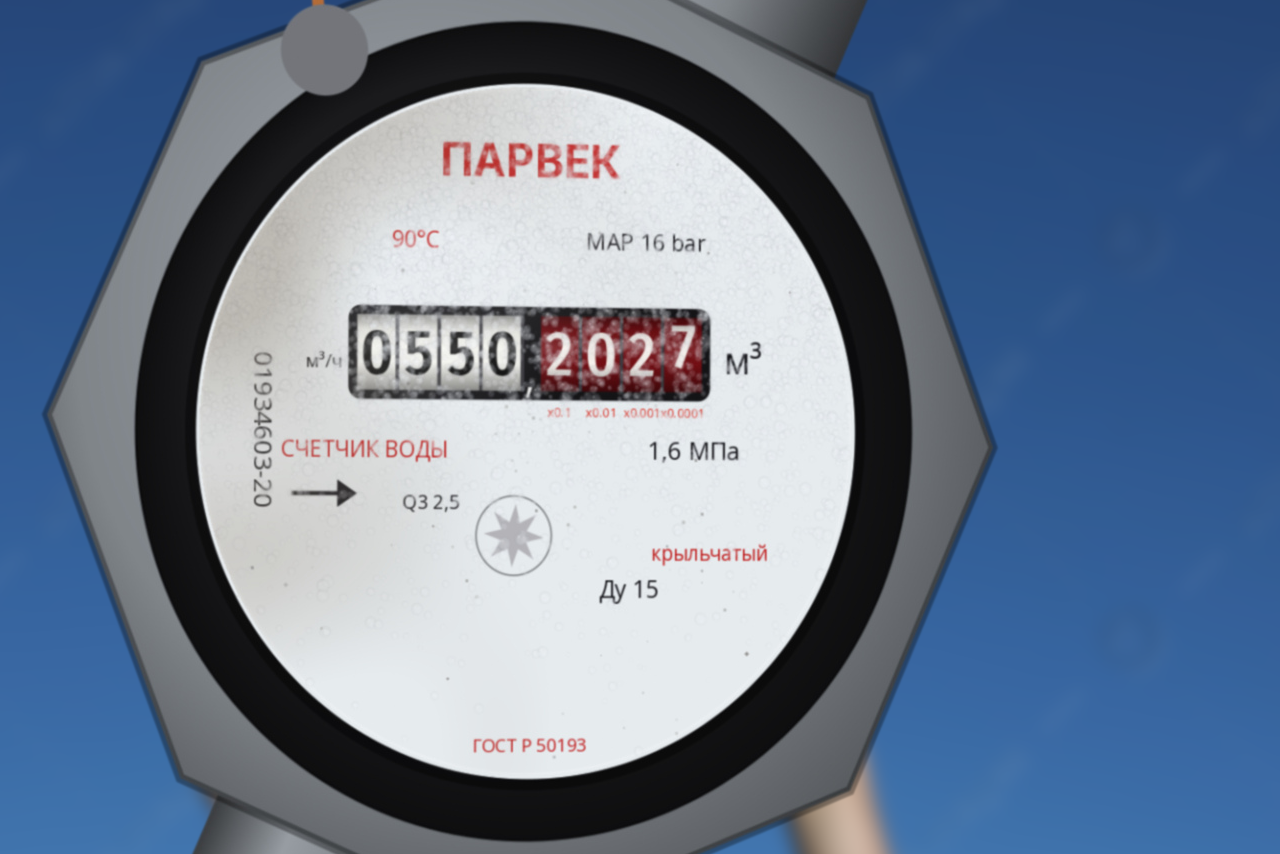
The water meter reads 550.2027
